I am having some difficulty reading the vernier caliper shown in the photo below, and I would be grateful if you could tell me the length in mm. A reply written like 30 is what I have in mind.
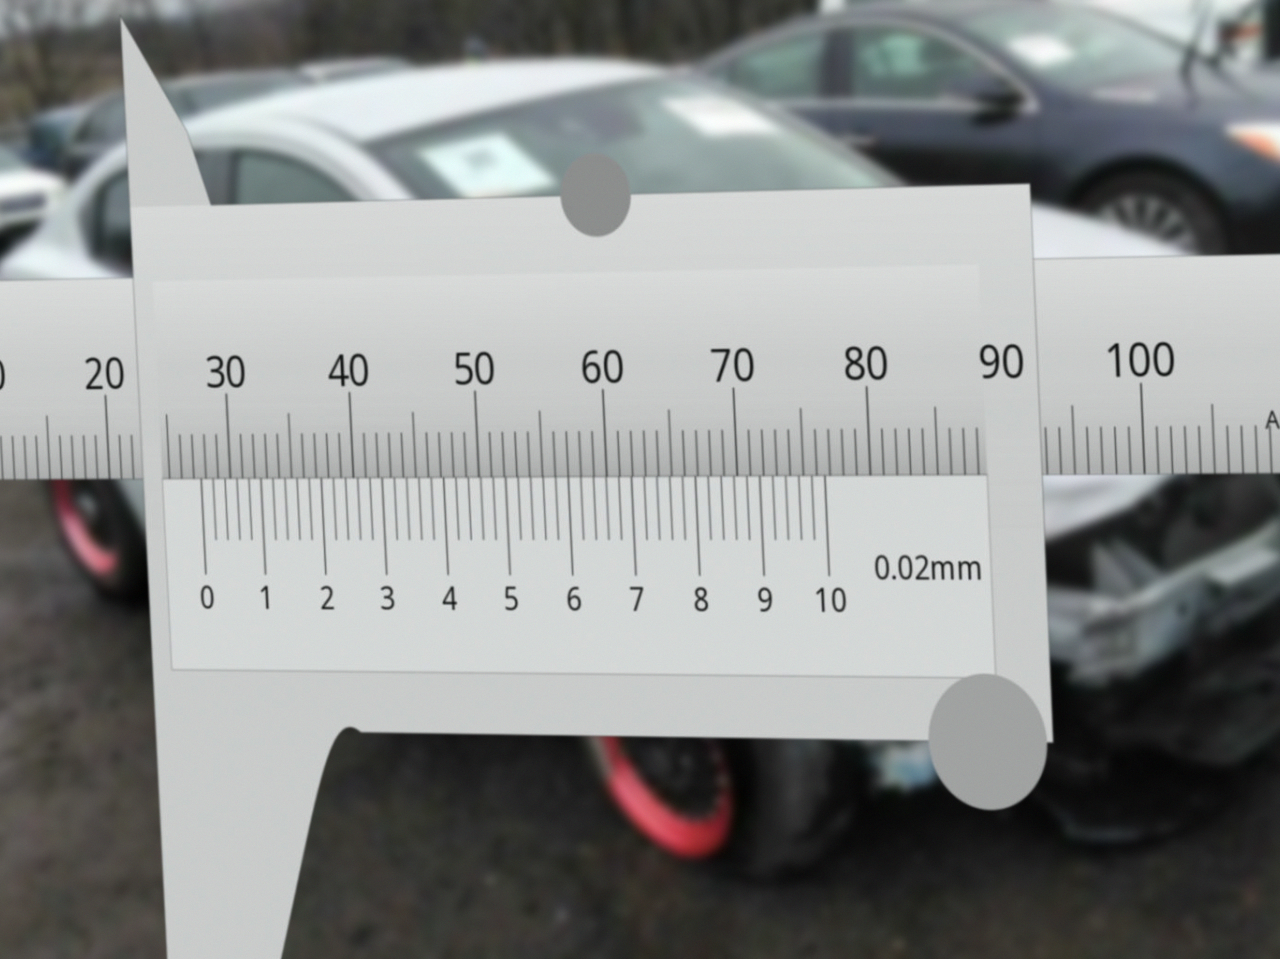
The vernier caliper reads 27.6
